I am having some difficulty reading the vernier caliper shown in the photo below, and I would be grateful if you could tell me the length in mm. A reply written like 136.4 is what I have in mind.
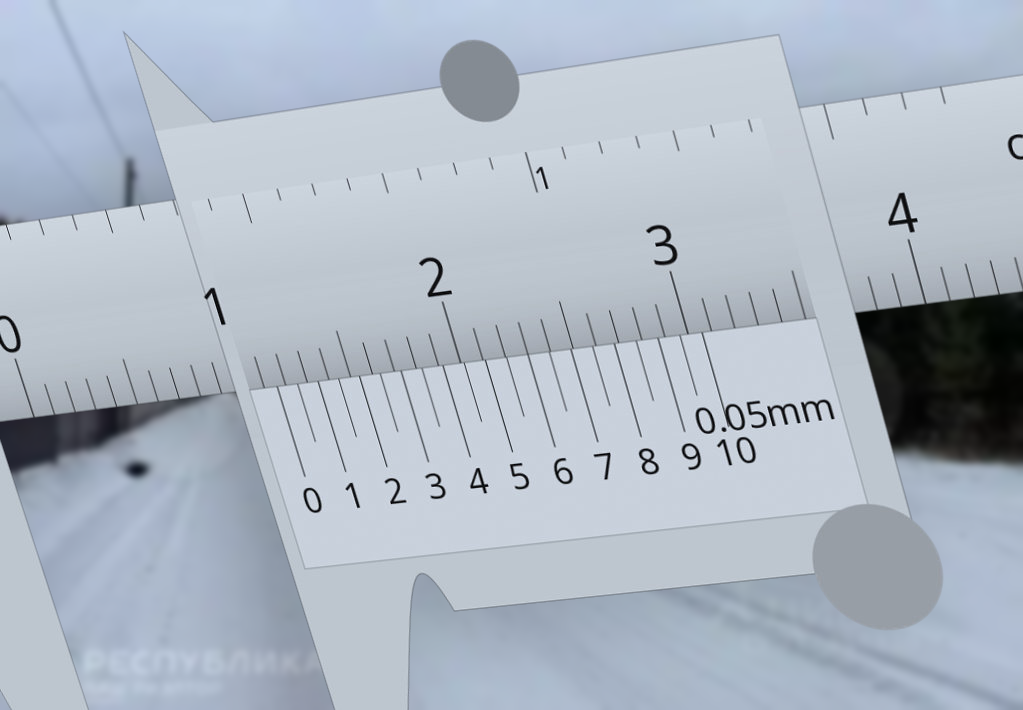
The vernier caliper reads 11.6
